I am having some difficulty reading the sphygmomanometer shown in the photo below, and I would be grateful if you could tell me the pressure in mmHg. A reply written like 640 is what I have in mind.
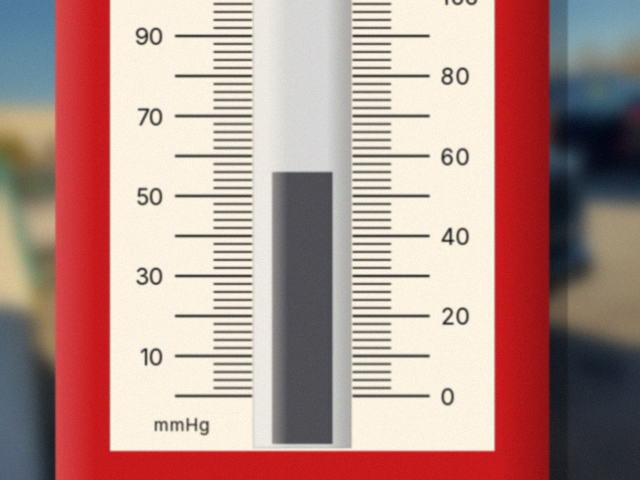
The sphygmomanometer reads 56
